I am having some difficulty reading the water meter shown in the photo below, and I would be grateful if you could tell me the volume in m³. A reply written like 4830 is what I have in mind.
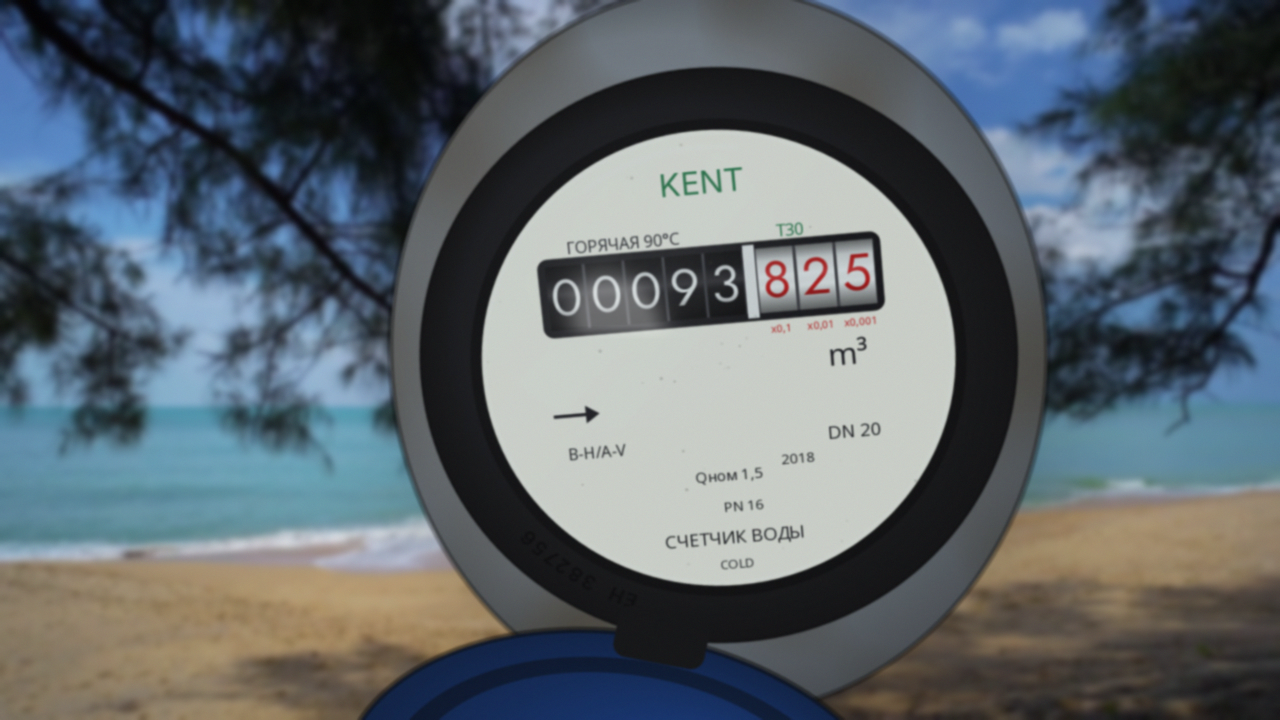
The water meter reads 93.825
